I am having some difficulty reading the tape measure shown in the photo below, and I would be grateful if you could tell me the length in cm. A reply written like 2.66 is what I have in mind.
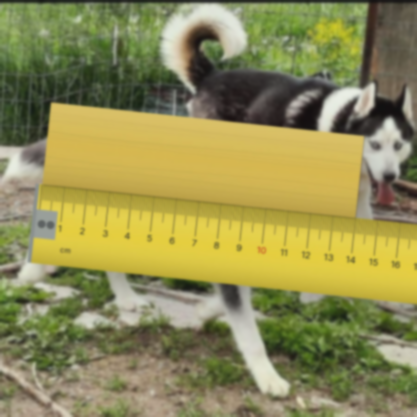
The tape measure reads 14
